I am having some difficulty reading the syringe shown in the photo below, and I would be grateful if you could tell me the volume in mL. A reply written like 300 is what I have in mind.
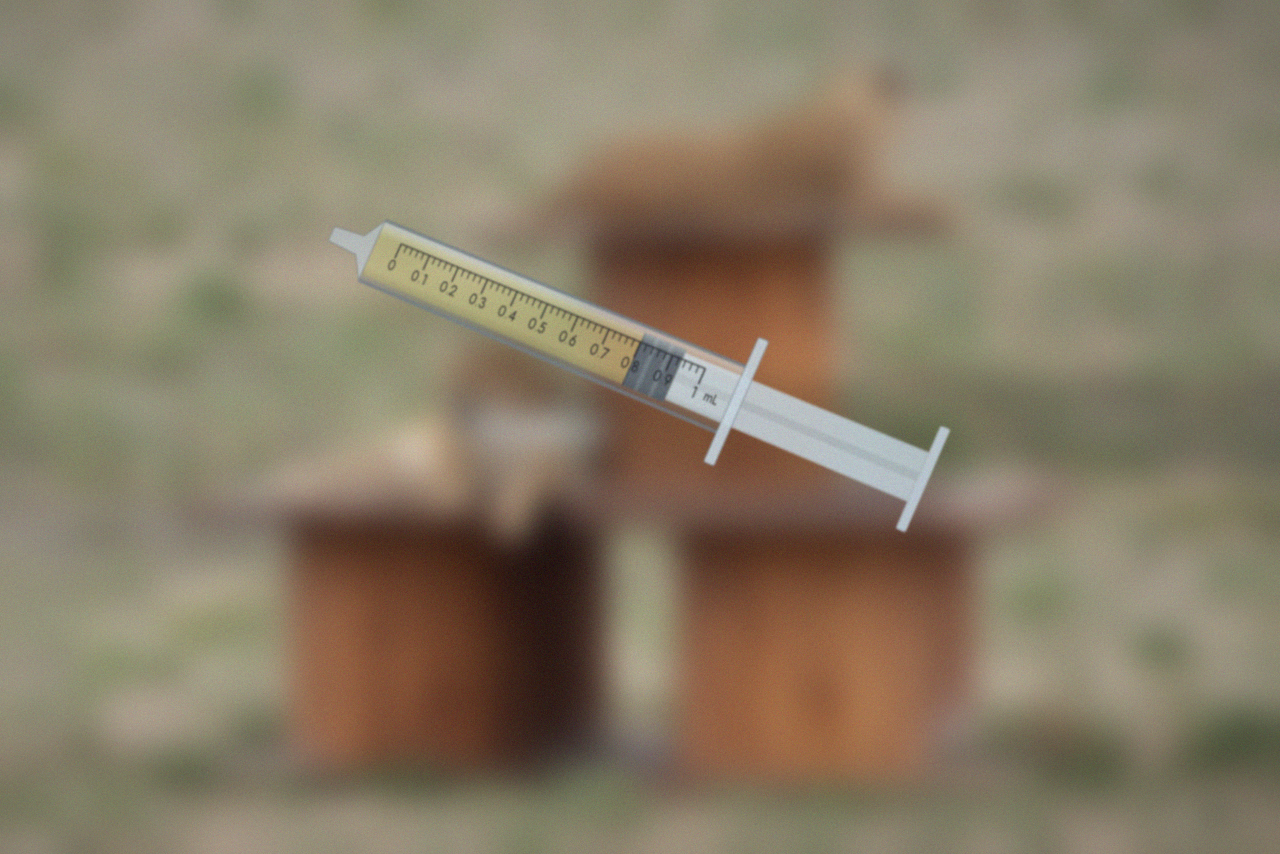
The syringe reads 0.8
